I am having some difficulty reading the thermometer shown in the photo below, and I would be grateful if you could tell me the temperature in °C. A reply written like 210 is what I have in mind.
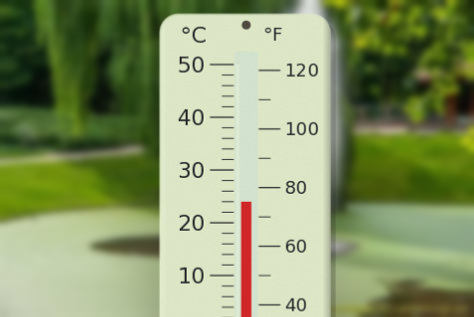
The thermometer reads 24
